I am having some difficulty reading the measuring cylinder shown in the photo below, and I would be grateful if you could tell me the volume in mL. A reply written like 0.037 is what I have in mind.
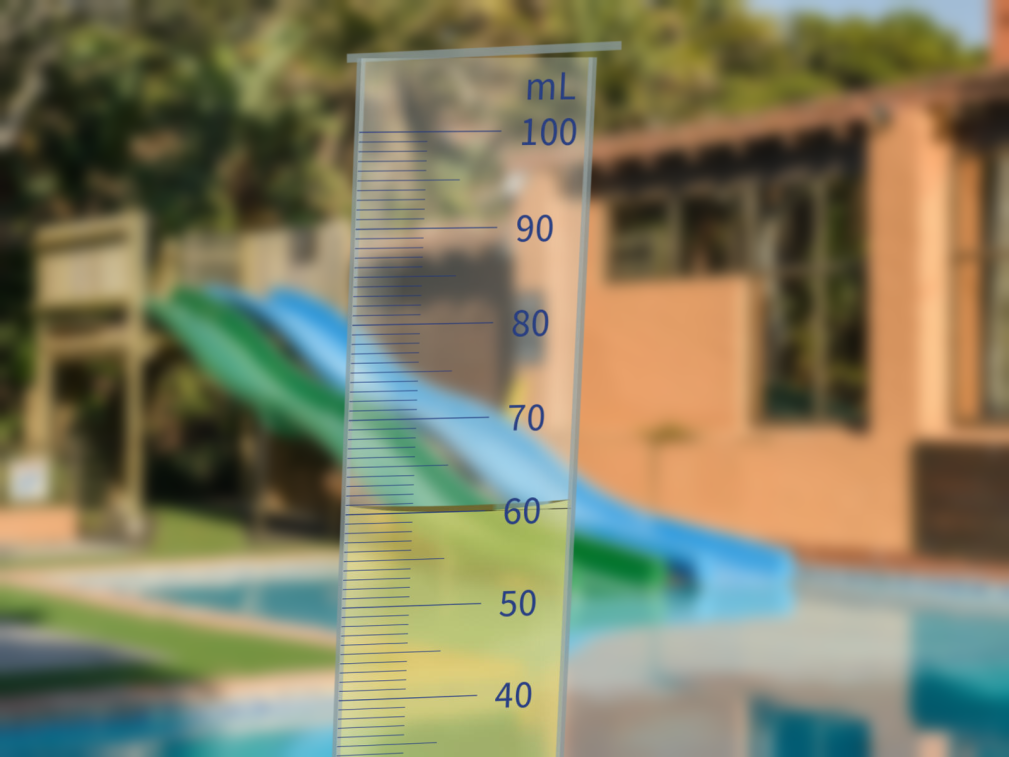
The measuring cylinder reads 60
